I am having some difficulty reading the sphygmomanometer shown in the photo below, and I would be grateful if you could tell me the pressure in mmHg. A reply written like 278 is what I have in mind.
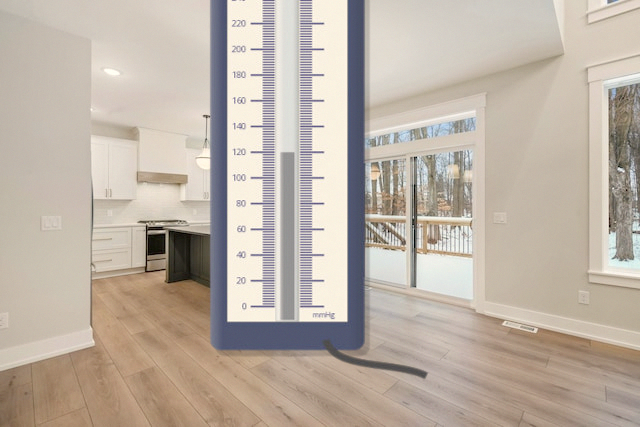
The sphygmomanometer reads 120
